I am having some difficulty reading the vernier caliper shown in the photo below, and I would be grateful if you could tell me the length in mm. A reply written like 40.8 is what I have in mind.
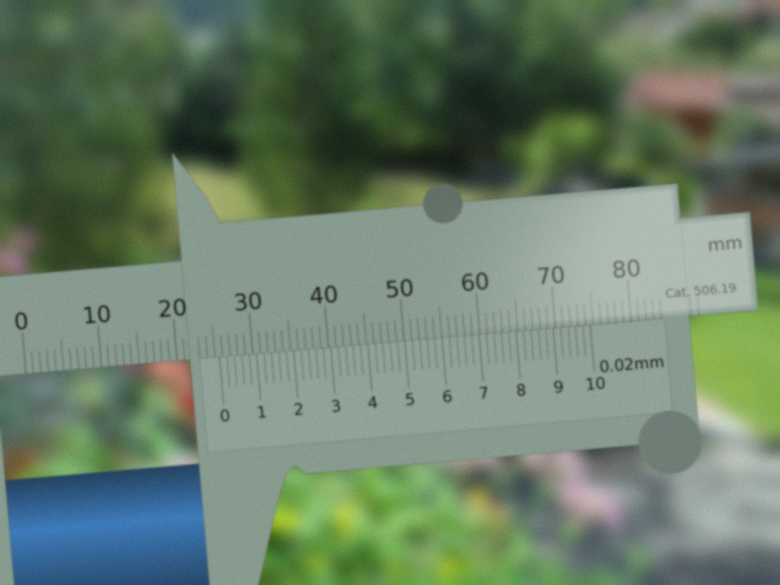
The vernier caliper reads 25.6
